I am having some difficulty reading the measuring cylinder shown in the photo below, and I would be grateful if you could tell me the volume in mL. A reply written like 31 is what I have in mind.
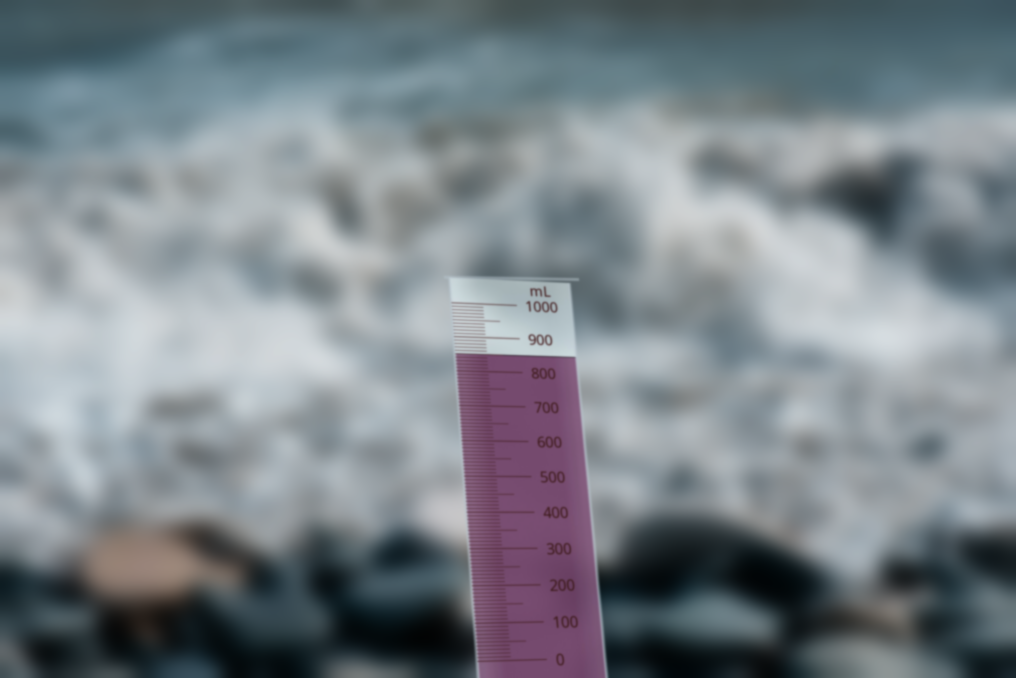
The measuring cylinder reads 850
